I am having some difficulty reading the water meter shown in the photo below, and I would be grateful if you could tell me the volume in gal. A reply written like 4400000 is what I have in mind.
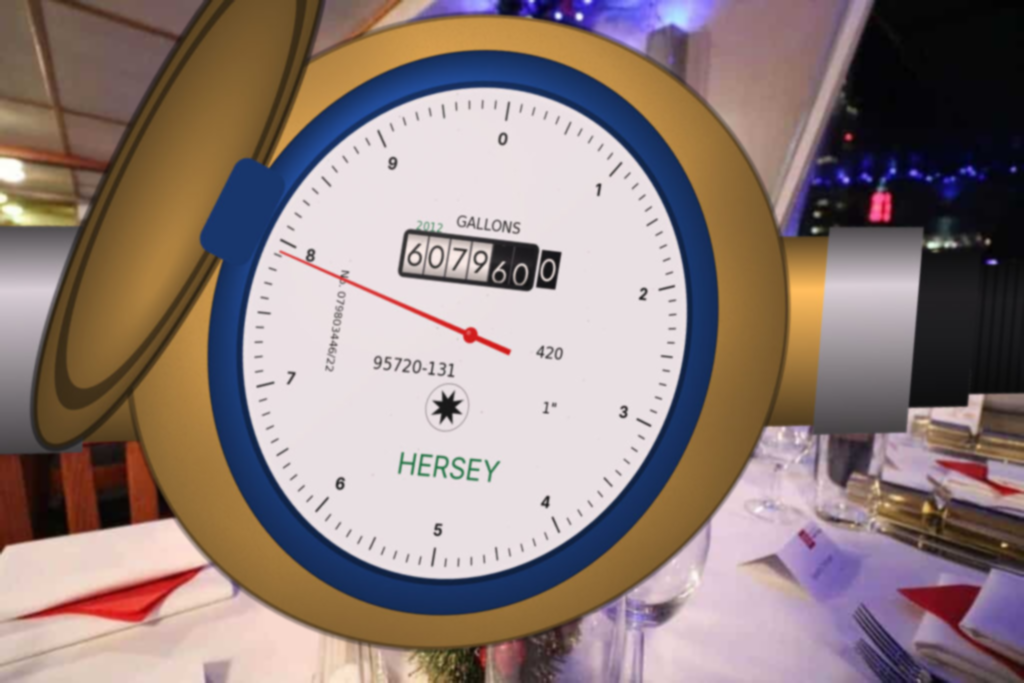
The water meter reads 6079597.9
